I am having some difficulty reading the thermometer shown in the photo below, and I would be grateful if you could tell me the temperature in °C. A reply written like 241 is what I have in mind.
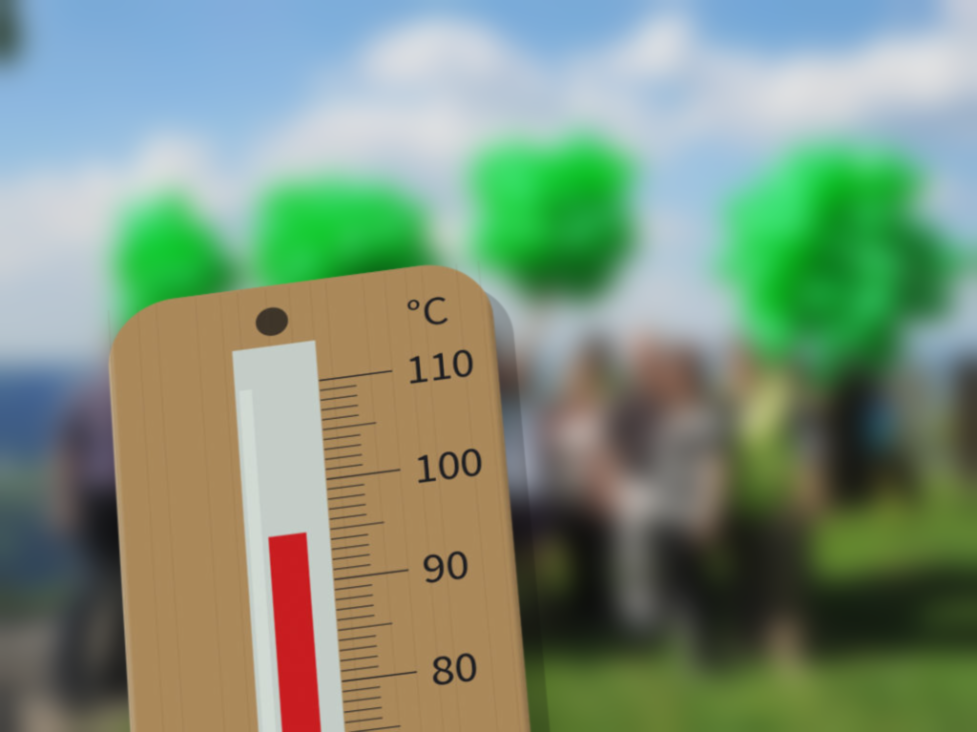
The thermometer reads 95
